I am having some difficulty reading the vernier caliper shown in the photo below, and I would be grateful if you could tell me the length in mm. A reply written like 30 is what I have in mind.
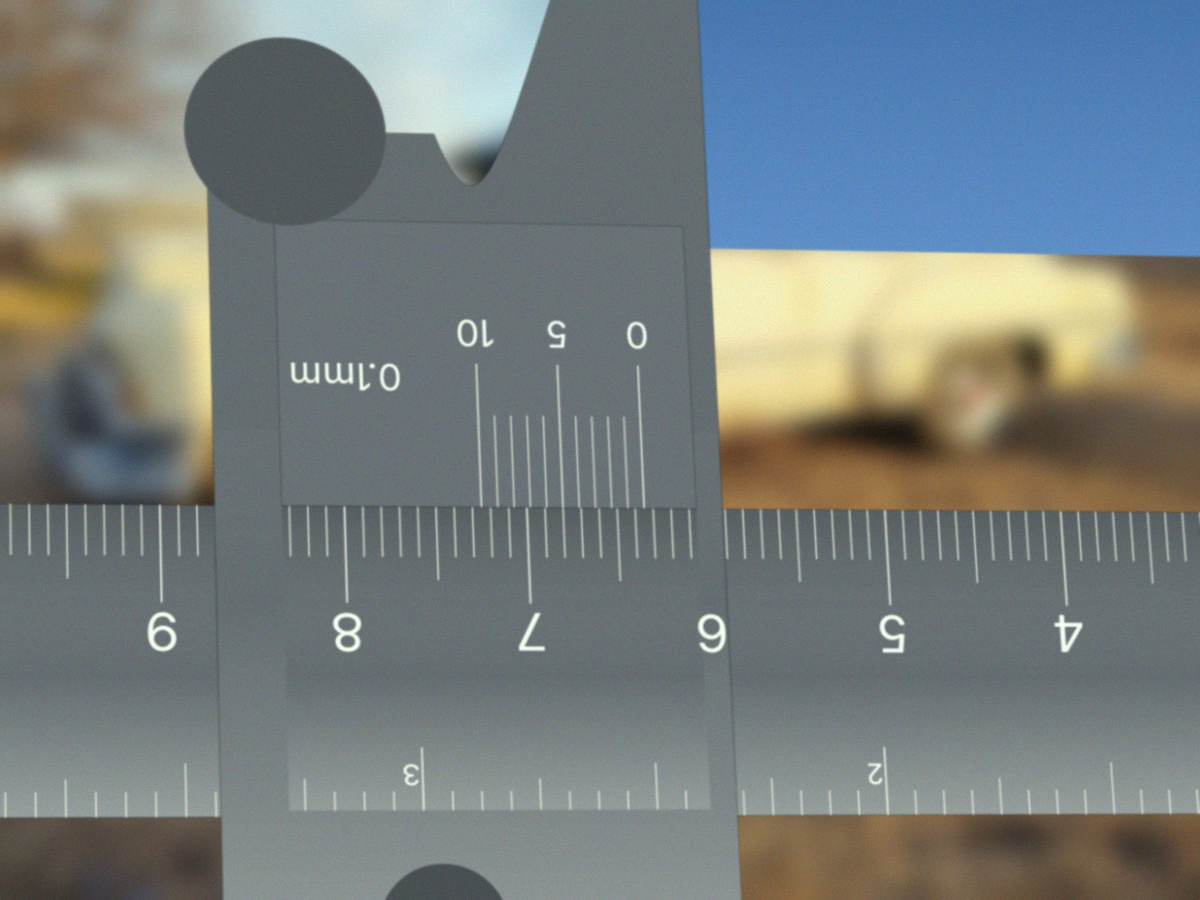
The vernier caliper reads 63.5
